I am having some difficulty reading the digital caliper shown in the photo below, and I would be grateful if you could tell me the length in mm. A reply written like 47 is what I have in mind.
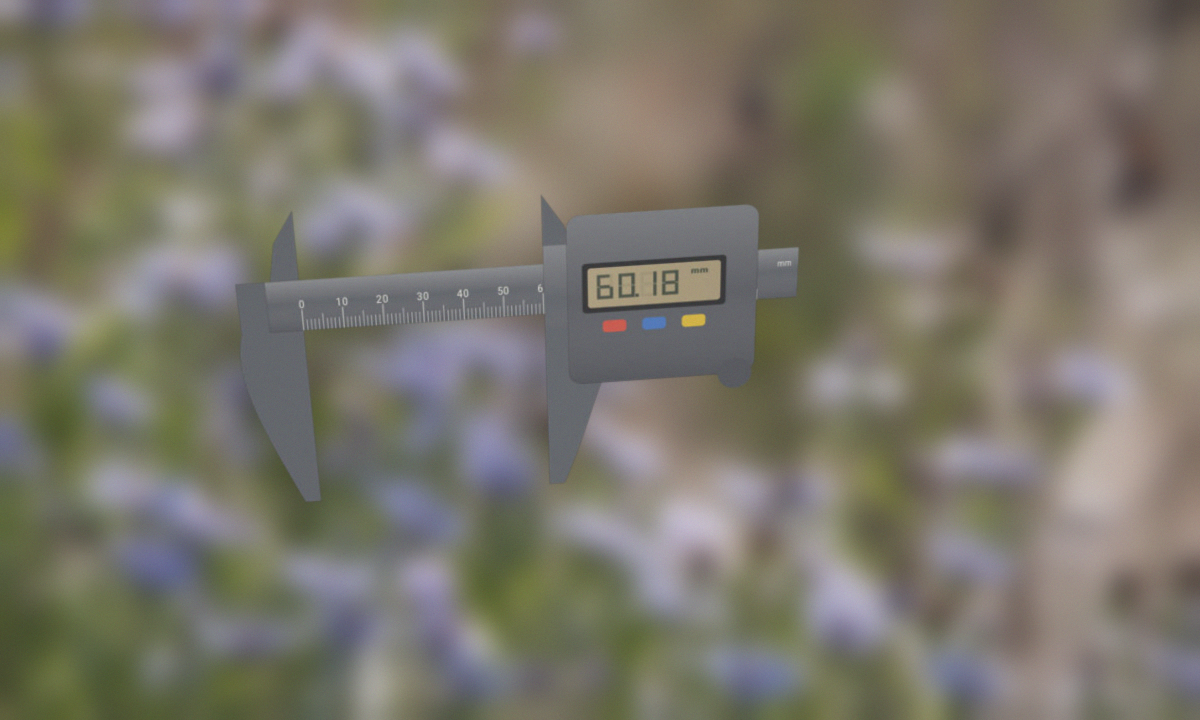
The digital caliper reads 60.18
